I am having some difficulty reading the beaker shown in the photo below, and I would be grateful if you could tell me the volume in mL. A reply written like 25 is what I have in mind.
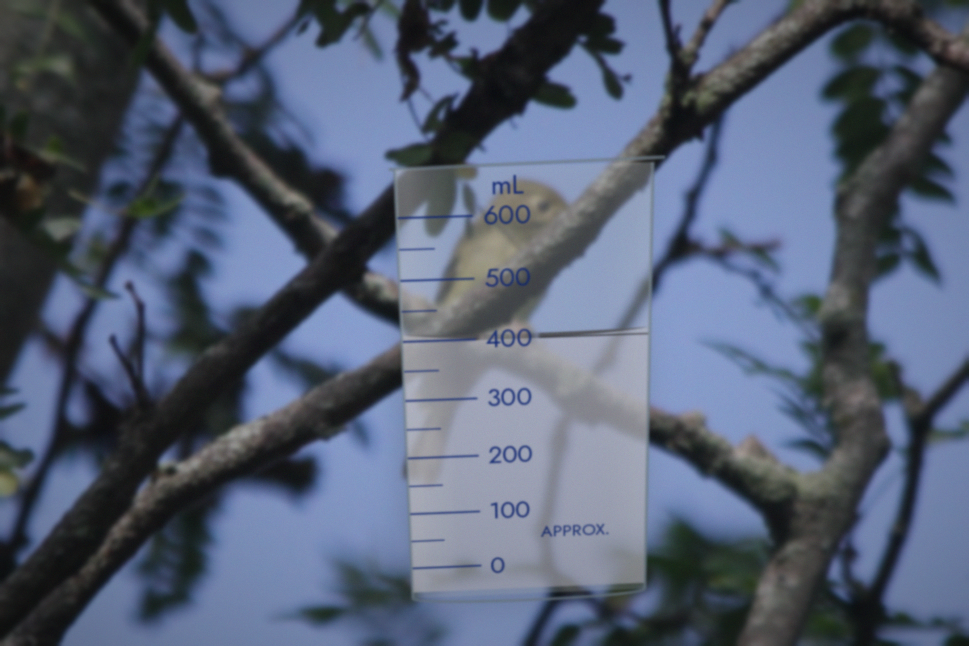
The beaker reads 400
